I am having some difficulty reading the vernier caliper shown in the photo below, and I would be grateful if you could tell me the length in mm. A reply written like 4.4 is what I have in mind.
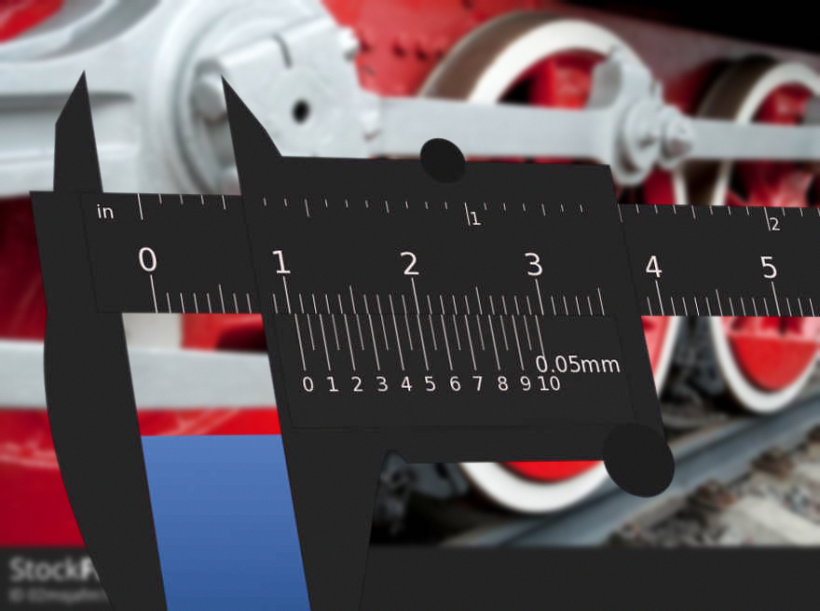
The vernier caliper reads 10.4
